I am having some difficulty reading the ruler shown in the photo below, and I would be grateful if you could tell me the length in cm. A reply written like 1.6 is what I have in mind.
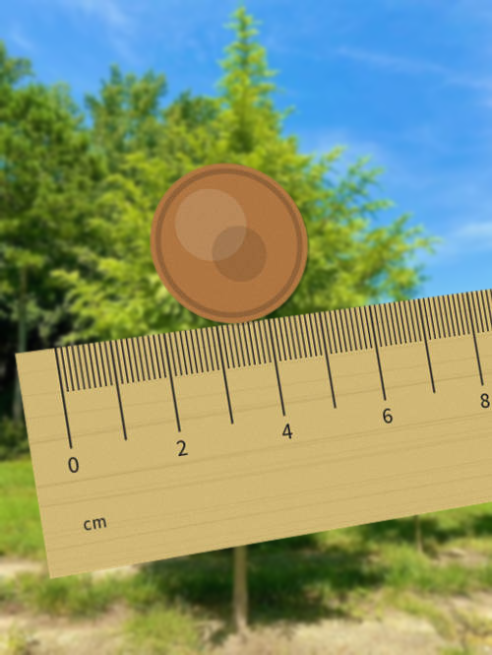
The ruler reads 3
